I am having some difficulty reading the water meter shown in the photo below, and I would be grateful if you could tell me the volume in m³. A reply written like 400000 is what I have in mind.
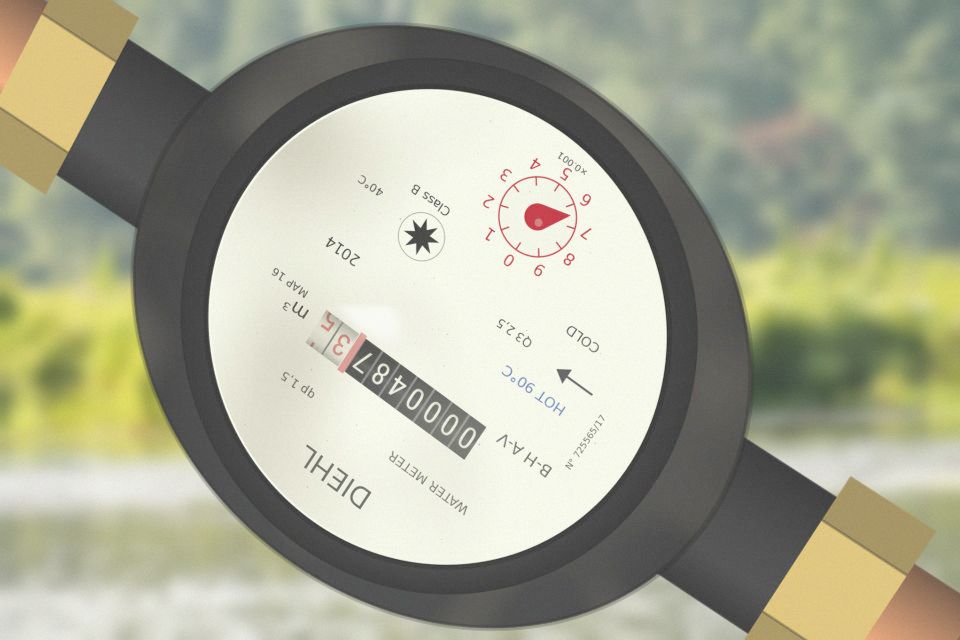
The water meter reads 487.346
